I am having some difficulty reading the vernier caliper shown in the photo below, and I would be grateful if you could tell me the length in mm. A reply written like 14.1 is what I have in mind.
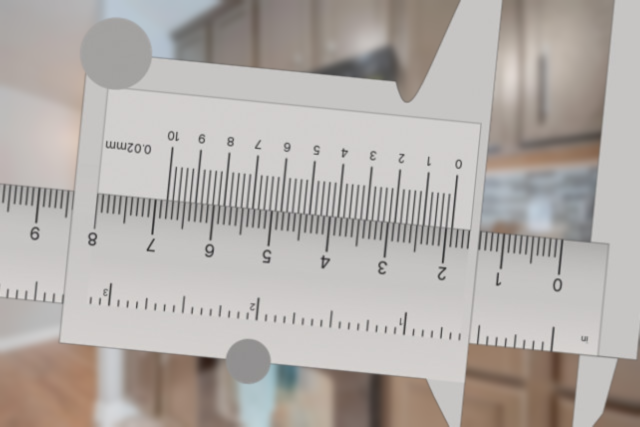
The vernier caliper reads 19.0
